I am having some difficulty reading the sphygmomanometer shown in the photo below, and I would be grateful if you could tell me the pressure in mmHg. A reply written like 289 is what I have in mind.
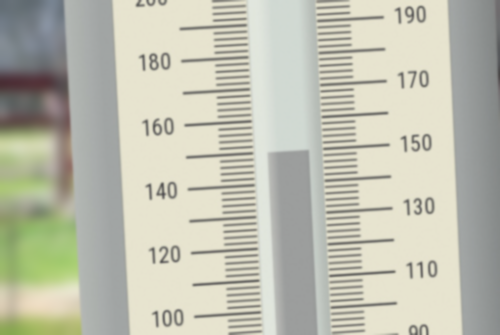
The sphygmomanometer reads 150
